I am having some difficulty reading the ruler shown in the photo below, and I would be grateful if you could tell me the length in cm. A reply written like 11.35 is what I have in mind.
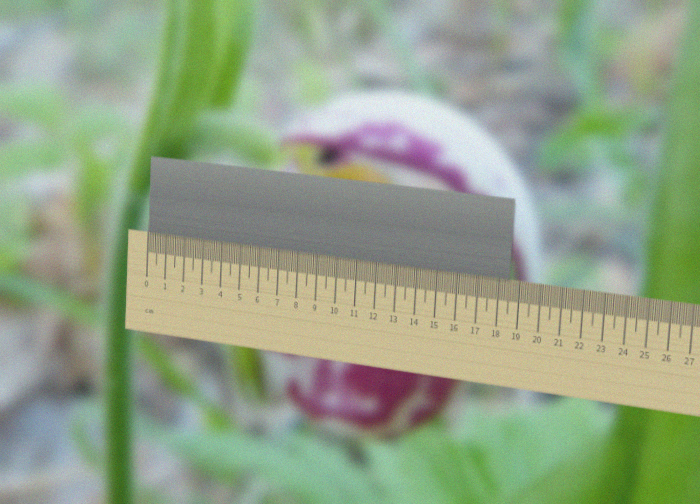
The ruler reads 18.5
